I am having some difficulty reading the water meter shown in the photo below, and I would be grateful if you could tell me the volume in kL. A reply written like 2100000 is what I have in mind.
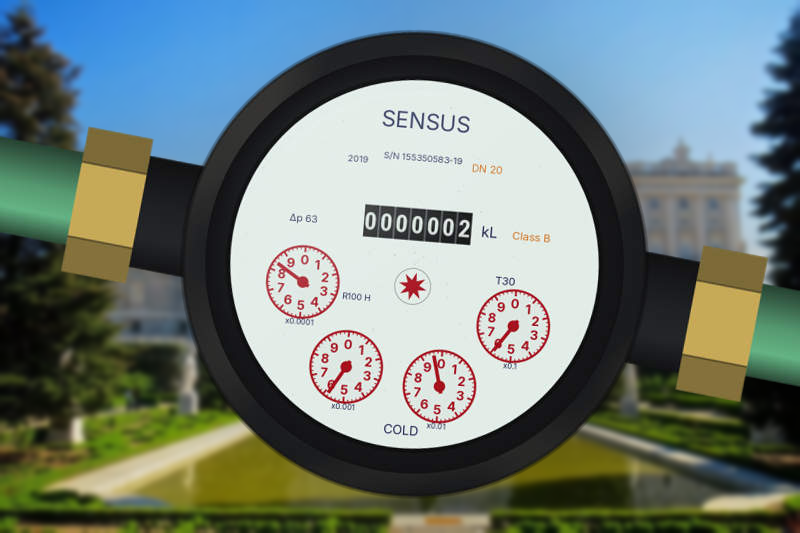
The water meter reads 2.5958
